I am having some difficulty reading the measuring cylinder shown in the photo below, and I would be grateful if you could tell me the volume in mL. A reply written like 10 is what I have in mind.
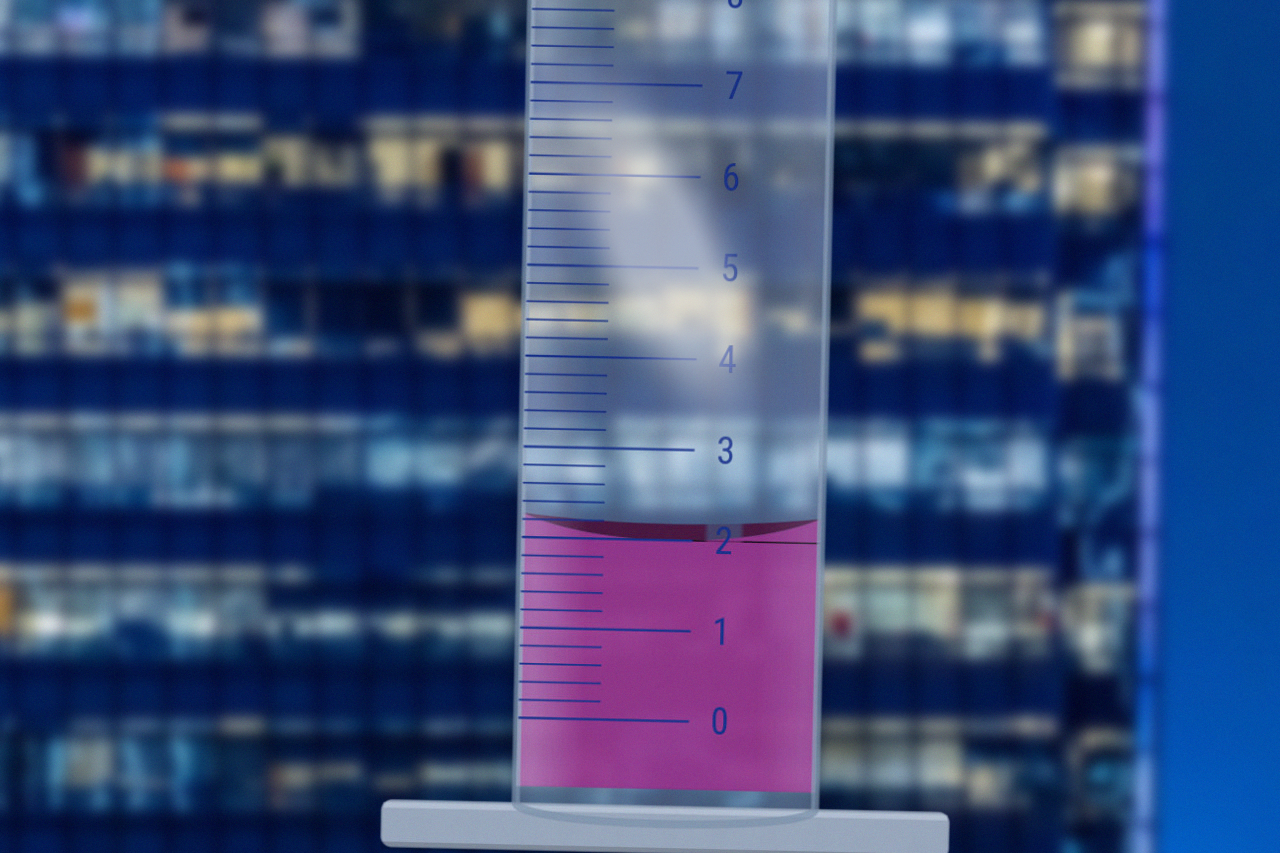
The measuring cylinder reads 2
